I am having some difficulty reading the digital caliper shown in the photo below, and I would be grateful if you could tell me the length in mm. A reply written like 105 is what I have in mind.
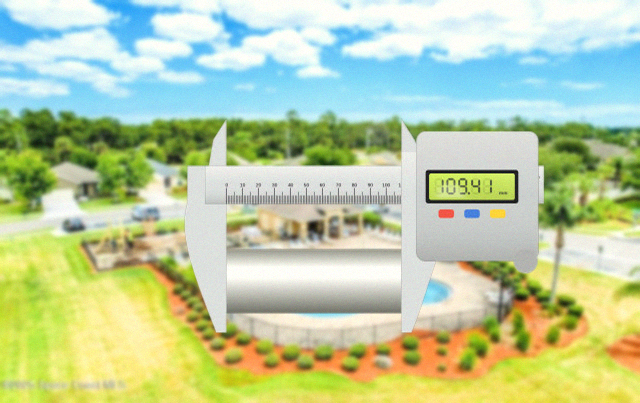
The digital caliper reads 109.41
